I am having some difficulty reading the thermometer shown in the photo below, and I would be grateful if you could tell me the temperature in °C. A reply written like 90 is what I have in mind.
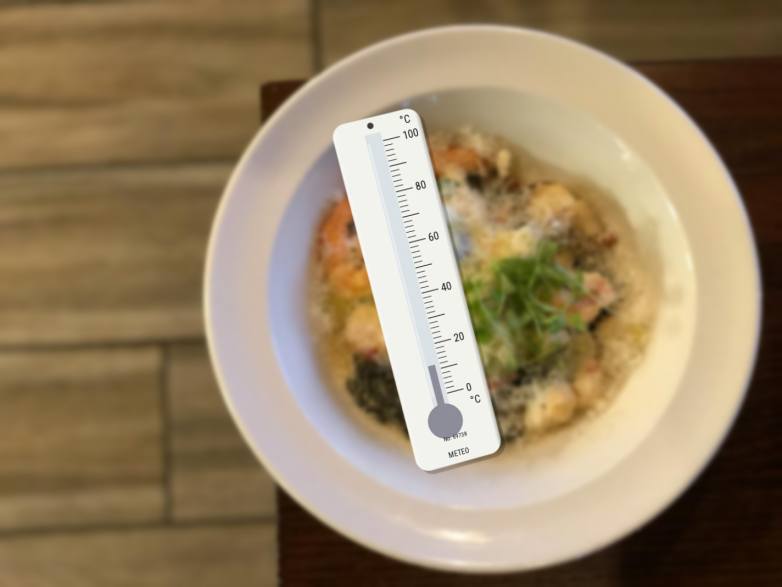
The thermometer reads 12
